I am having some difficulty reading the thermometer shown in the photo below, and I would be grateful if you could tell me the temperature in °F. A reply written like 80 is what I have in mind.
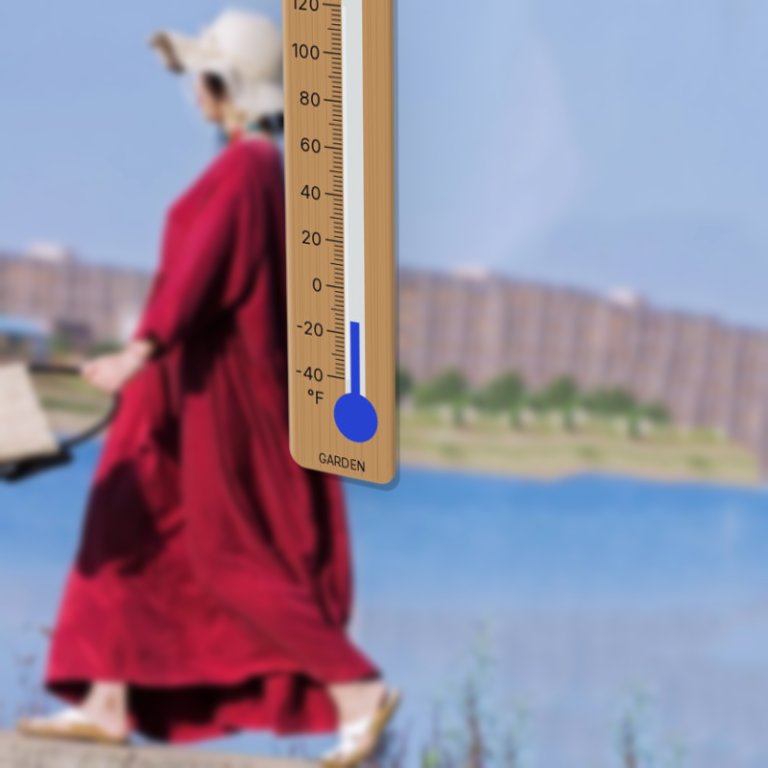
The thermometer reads -14
